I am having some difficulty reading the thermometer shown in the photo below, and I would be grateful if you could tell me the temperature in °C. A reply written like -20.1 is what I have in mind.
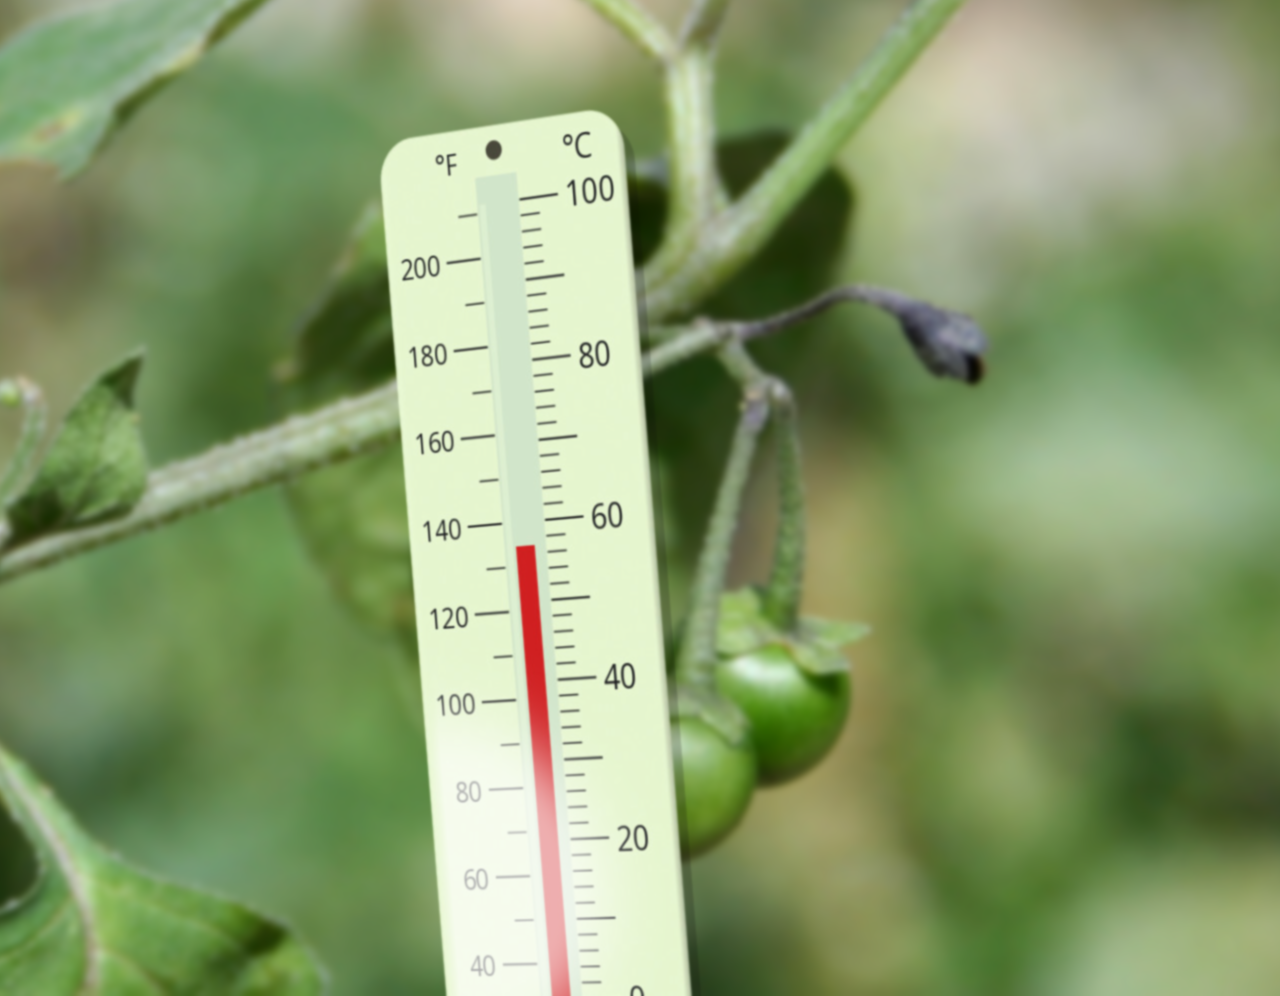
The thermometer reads 57
